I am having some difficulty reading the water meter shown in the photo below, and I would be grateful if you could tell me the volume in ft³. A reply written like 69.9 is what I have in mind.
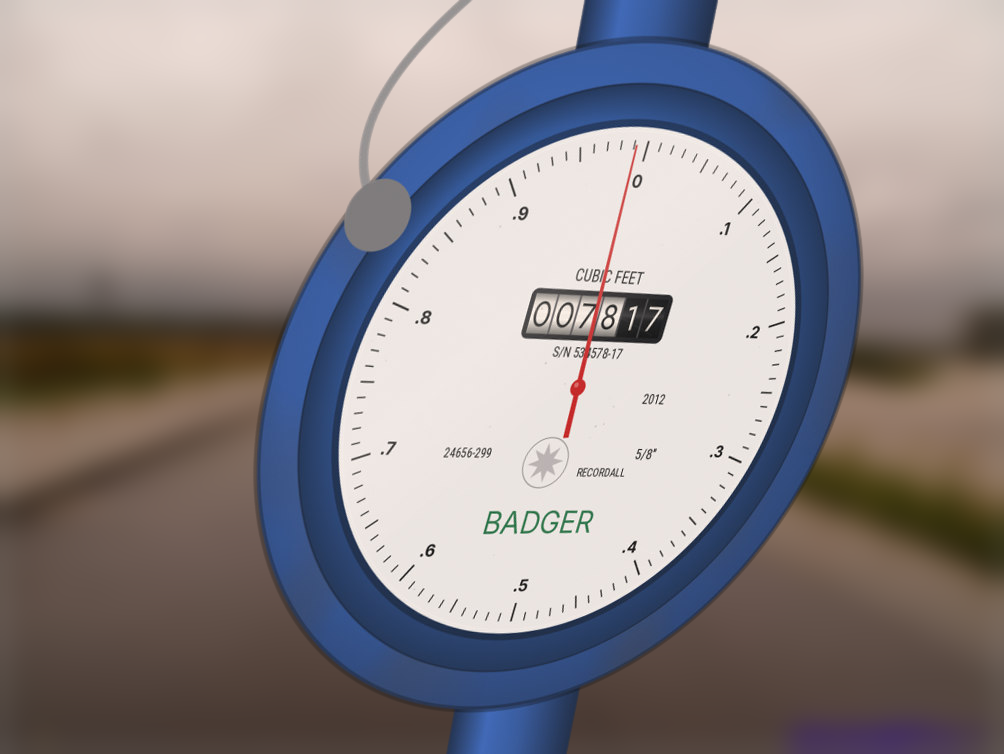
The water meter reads 7816.99
